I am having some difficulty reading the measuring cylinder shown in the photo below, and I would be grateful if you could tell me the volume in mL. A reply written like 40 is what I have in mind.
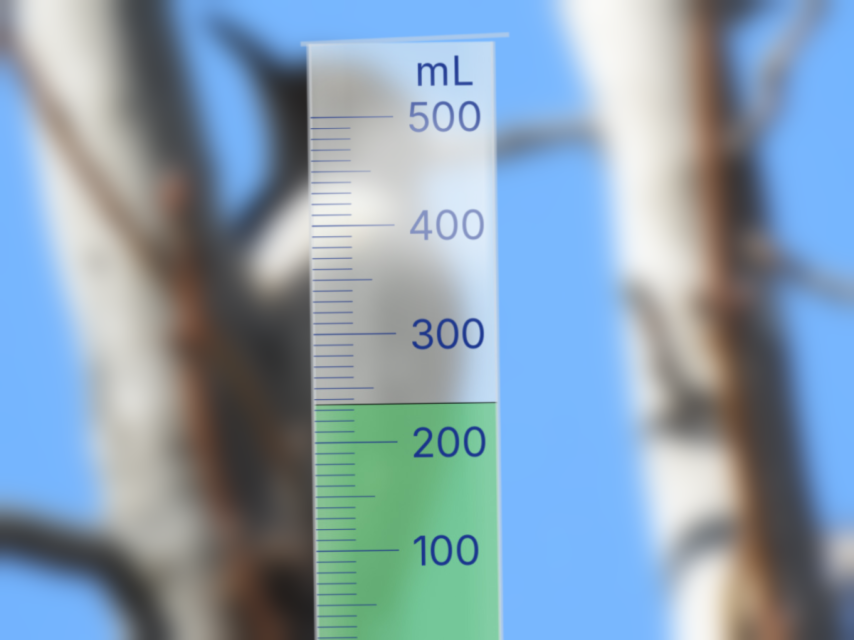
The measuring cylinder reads 235
